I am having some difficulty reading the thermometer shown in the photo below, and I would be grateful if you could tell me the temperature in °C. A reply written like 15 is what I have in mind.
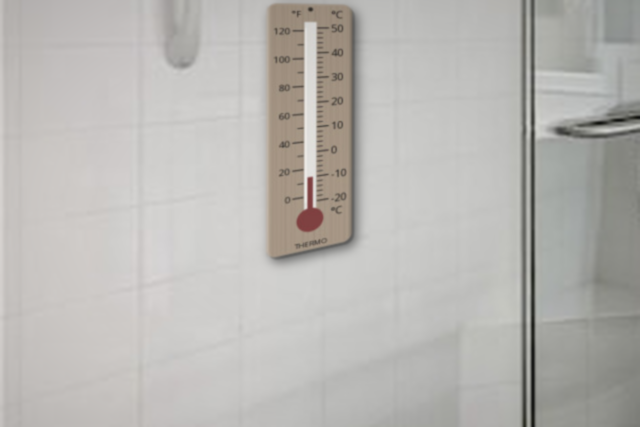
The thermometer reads -10
